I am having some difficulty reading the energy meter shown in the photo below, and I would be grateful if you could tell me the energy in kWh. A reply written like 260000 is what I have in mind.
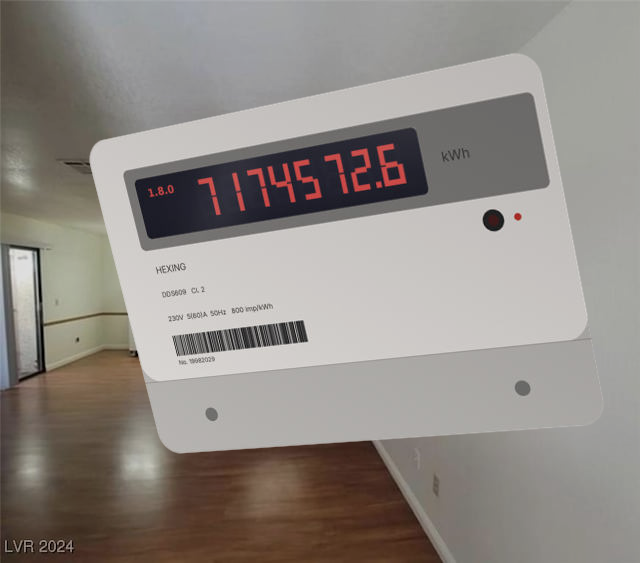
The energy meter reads 7174572.6
